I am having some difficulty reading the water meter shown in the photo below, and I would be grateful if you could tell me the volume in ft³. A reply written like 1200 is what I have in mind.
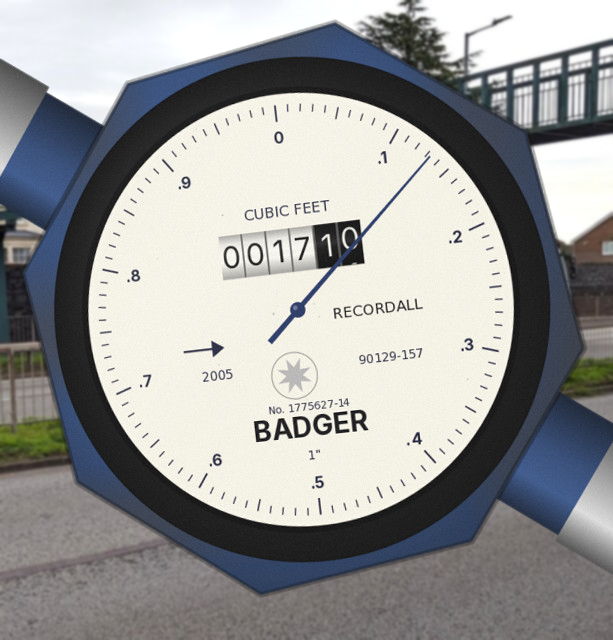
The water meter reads 1710.13
